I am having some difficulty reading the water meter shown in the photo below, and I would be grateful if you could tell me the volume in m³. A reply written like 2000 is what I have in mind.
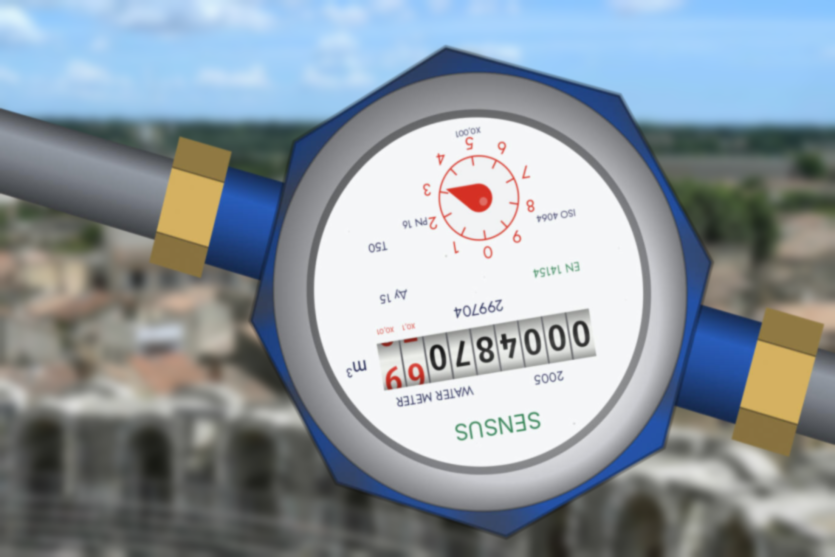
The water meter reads 4870.693
